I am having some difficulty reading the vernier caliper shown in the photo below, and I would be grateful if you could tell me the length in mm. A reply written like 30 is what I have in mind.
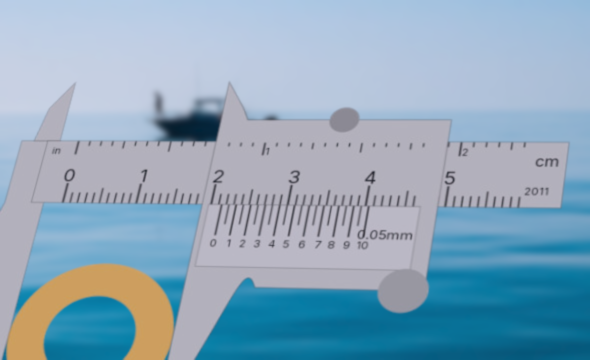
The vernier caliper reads 21.4
